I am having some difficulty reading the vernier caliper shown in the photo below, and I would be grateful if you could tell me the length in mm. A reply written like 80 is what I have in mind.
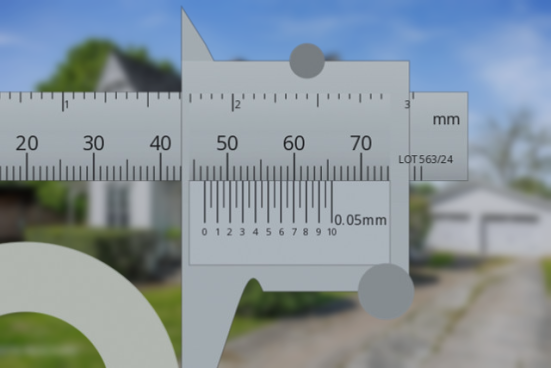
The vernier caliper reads 46.6
